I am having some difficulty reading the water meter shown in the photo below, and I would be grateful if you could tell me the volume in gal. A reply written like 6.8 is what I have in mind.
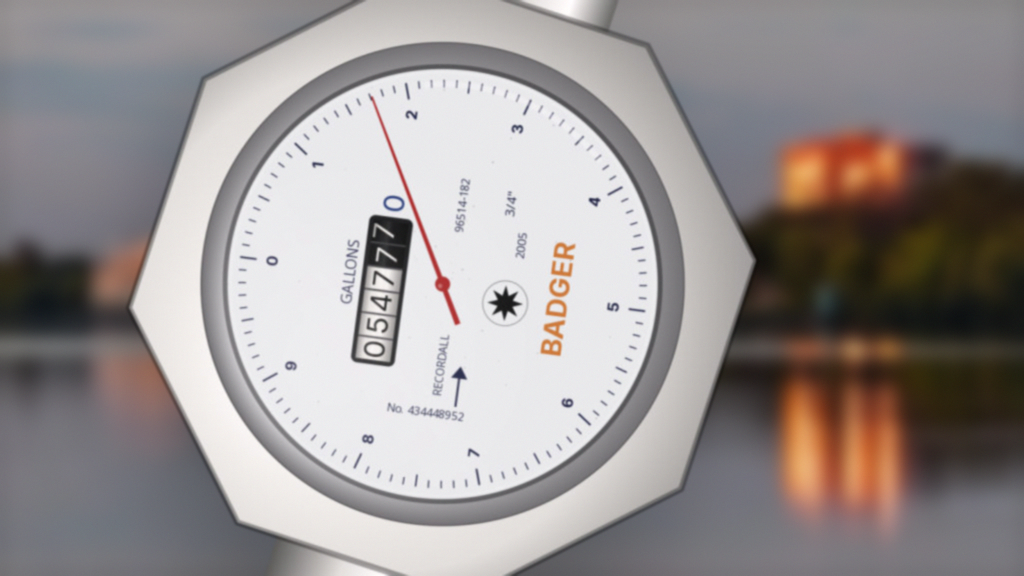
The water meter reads 547771.7
